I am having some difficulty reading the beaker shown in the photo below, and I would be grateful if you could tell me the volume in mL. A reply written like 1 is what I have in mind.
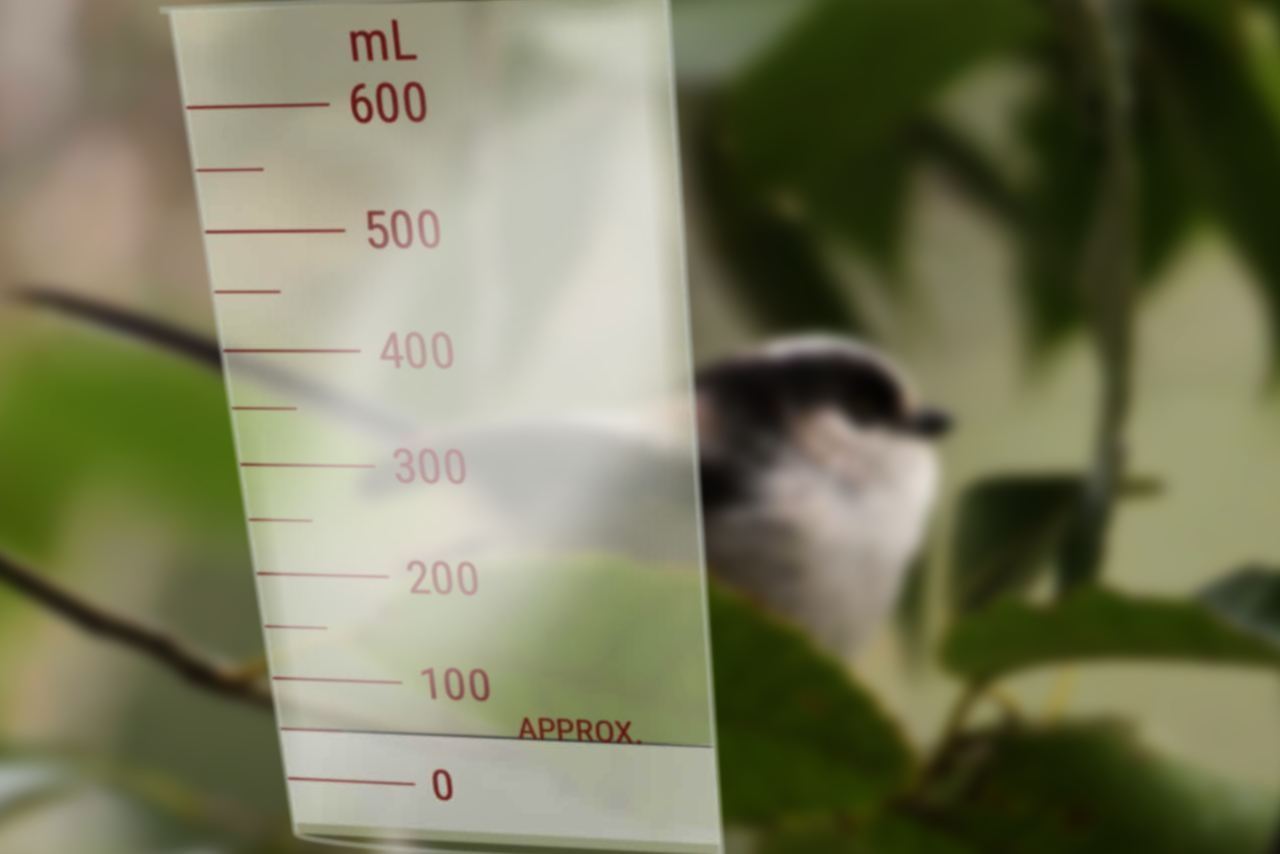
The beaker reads 50
